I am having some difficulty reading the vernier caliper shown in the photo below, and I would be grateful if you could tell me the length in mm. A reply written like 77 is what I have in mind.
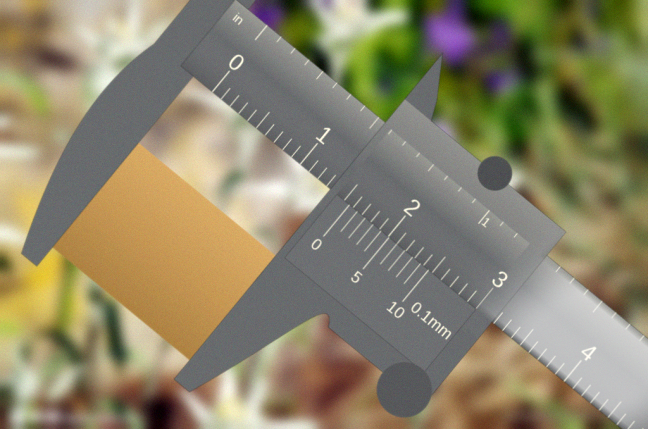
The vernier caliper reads 15.6
